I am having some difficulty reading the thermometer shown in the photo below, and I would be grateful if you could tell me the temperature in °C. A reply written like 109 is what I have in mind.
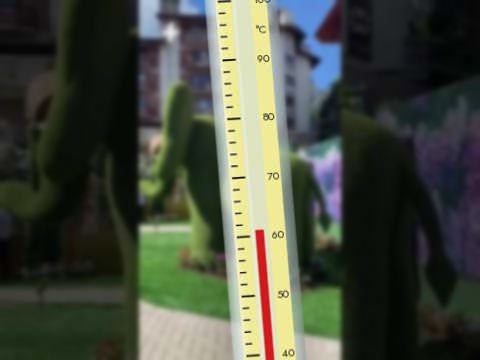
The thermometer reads 61
